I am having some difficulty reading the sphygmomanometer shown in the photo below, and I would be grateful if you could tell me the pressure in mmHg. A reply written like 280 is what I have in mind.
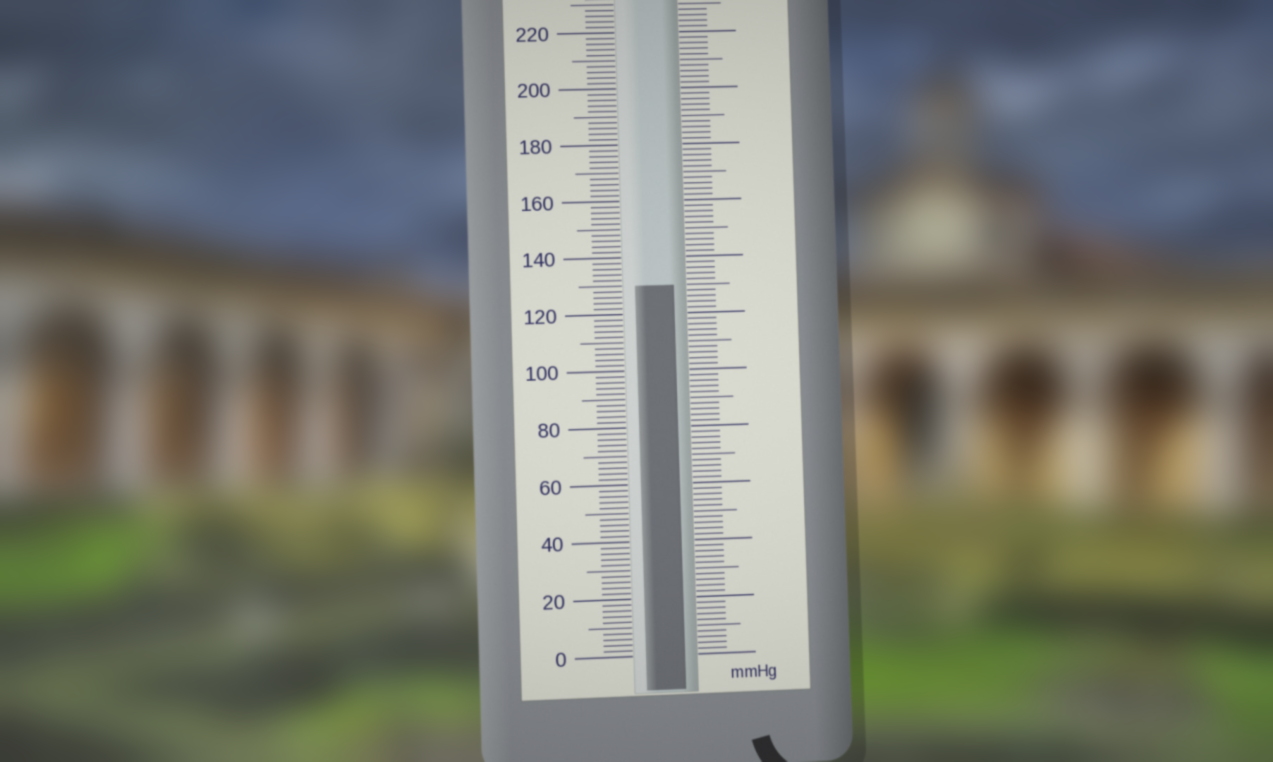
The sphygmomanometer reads 130
